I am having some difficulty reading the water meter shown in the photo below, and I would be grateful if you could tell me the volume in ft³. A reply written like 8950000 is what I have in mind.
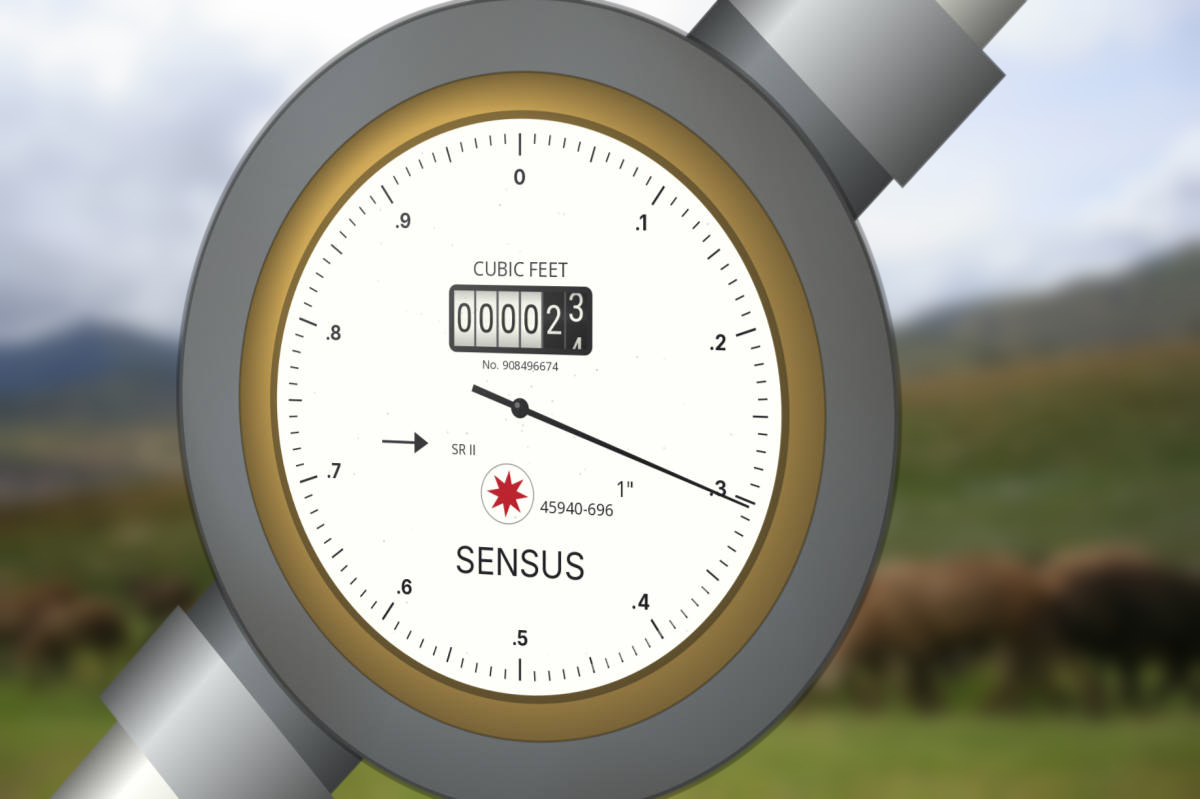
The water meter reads 23.30
